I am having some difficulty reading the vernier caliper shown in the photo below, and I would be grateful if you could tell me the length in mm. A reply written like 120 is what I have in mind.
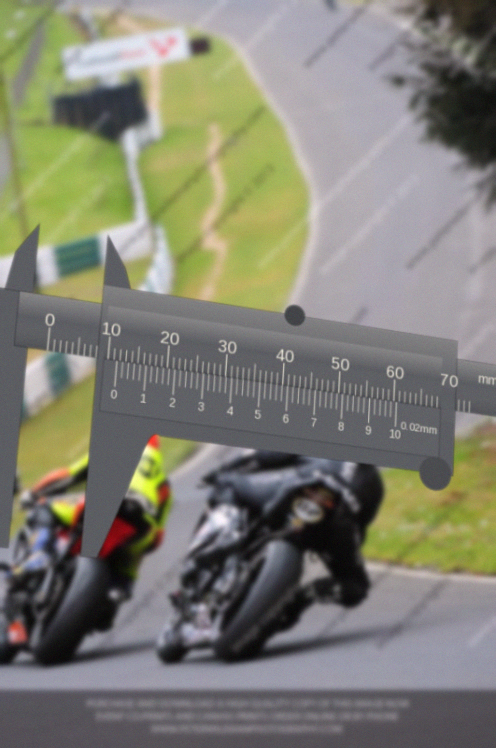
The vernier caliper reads 11.5
